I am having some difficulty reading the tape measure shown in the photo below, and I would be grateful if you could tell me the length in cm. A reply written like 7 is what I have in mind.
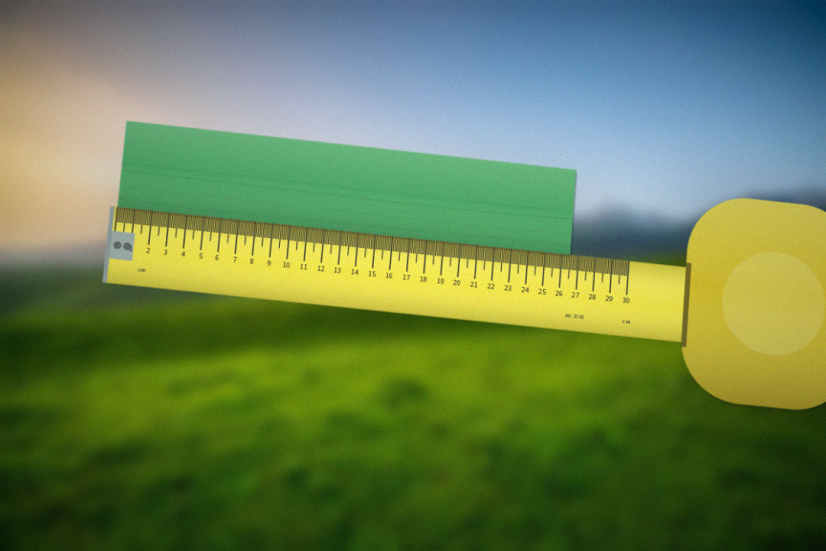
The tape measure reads 26.5
